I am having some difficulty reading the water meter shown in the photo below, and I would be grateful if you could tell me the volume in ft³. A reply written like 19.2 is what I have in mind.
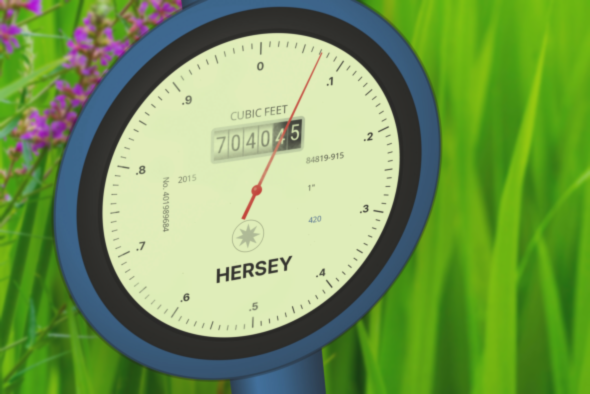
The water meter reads 704045.07
